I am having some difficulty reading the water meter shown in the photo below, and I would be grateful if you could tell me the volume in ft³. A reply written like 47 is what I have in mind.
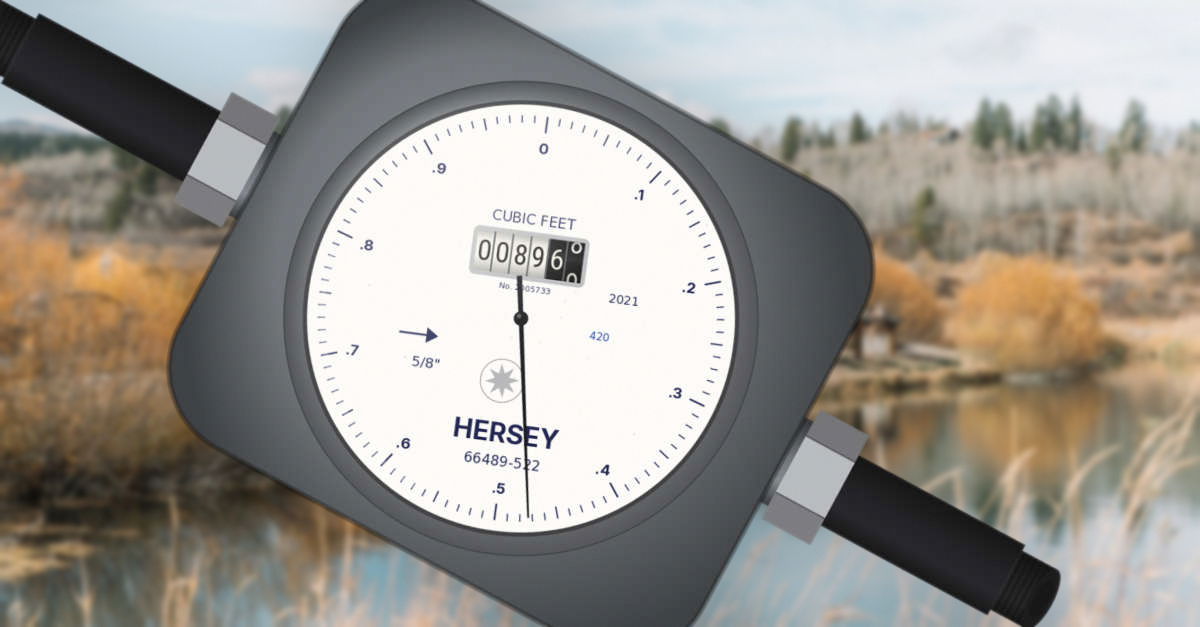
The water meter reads 8968.47
